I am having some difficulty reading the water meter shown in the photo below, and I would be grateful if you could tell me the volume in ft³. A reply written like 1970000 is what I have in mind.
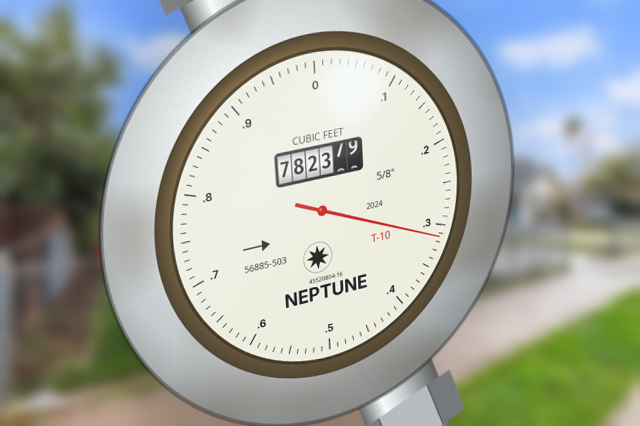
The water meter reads 782379.31
